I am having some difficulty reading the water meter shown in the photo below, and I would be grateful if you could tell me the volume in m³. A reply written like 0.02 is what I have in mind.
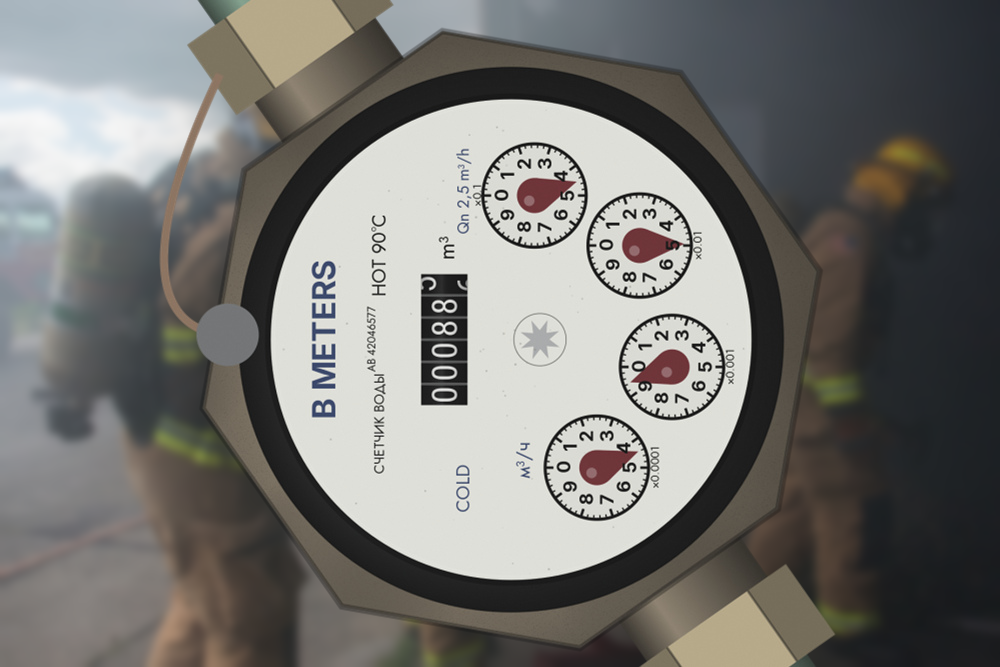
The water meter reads 885.4494
